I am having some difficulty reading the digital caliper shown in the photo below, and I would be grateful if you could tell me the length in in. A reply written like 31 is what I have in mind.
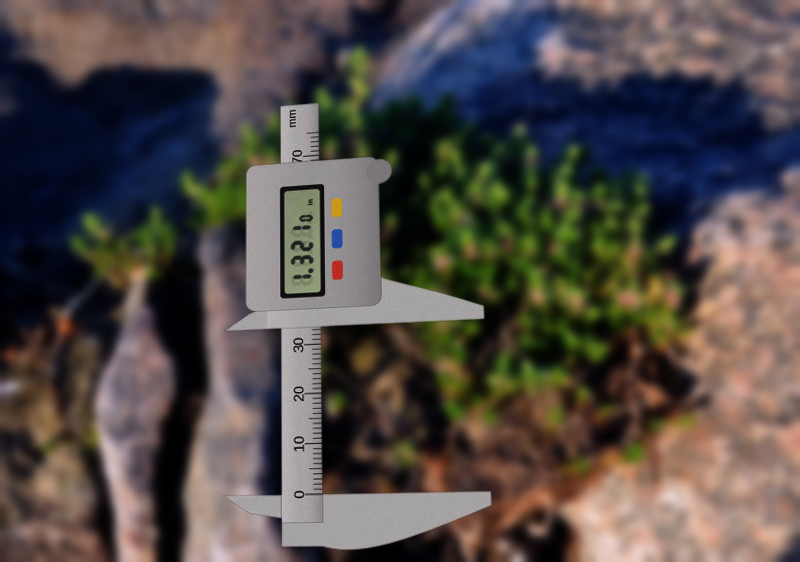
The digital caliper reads 1.3210
